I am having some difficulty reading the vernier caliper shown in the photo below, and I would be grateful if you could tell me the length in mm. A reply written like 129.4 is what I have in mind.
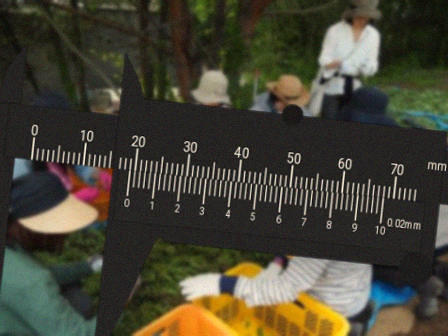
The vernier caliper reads 19.0
